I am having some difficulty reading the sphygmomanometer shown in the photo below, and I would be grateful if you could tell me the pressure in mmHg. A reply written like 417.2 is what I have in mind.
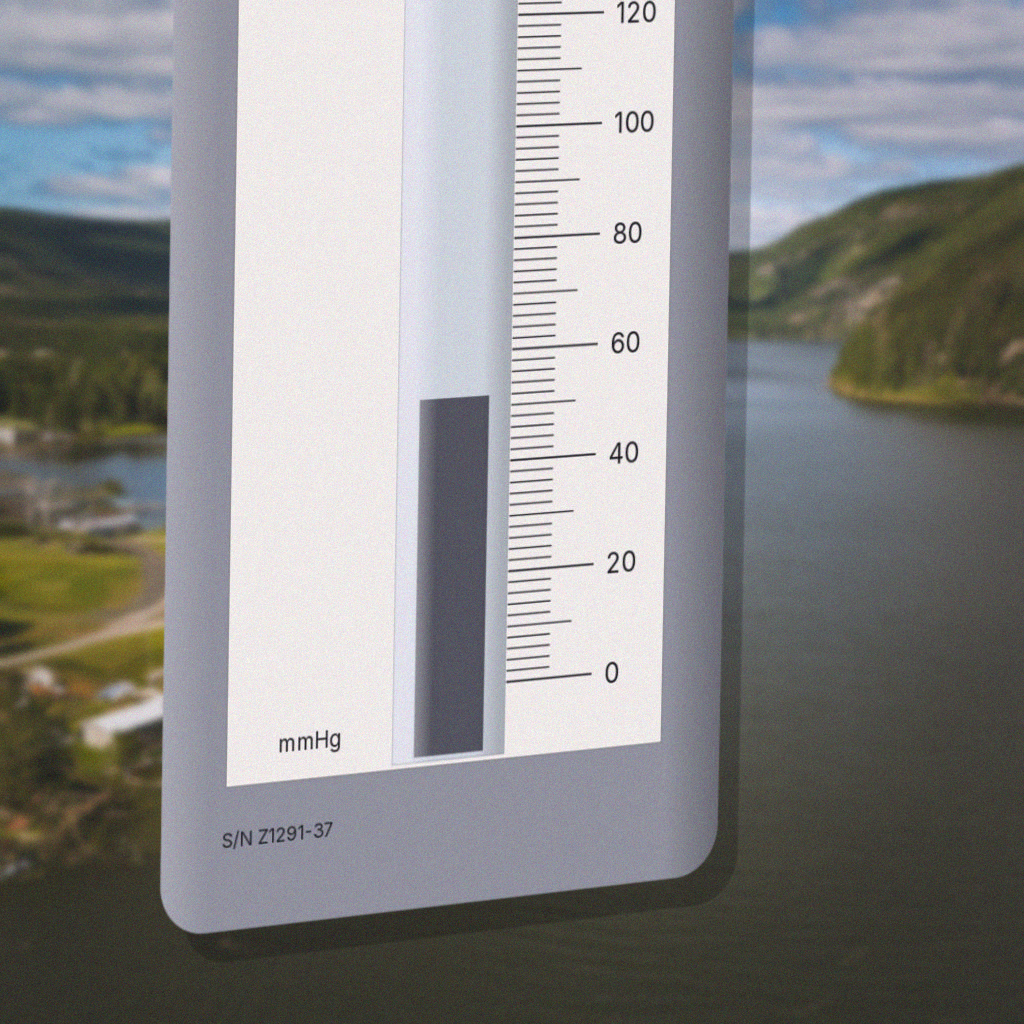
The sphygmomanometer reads 52
